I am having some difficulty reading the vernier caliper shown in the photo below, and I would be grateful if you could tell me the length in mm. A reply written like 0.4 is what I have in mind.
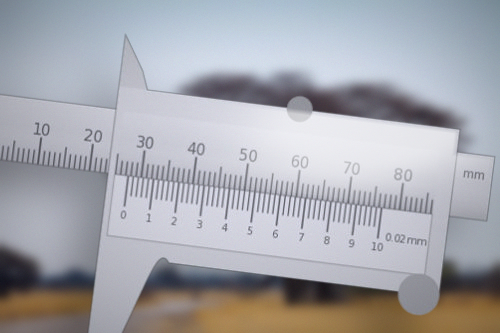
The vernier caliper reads 27.5
